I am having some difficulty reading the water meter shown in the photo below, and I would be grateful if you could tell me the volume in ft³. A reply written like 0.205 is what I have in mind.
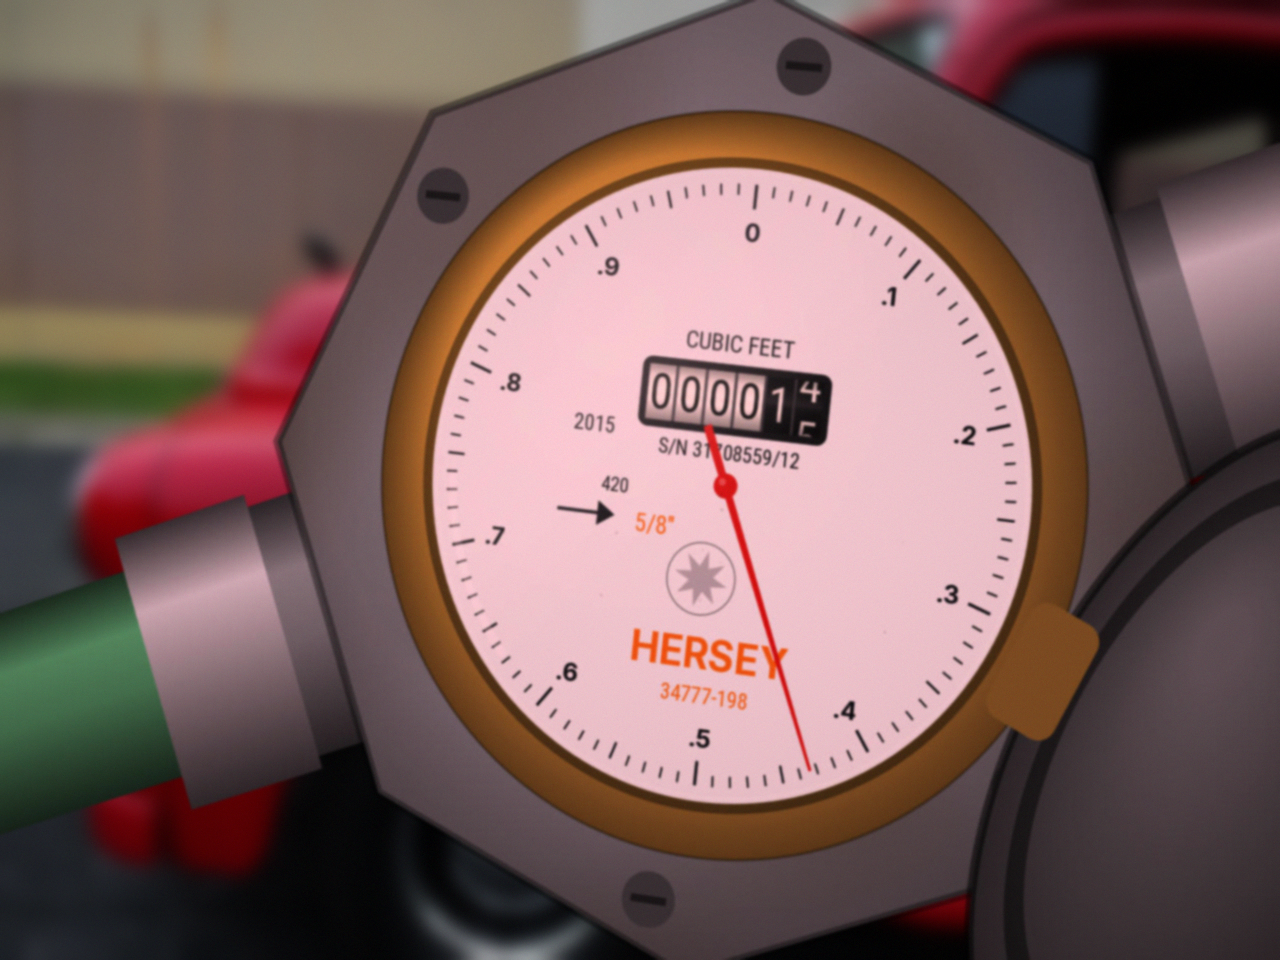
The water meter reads 14.43
